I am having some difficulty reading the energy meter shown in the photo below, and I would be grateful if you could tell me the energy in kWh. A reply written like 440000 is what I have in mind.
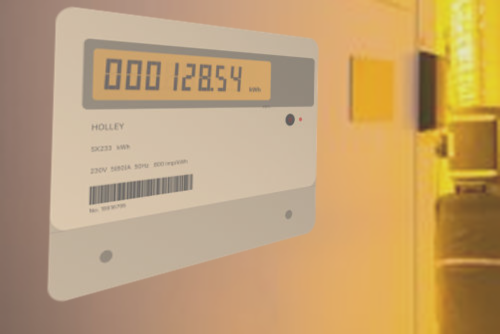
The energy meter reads 128.54
